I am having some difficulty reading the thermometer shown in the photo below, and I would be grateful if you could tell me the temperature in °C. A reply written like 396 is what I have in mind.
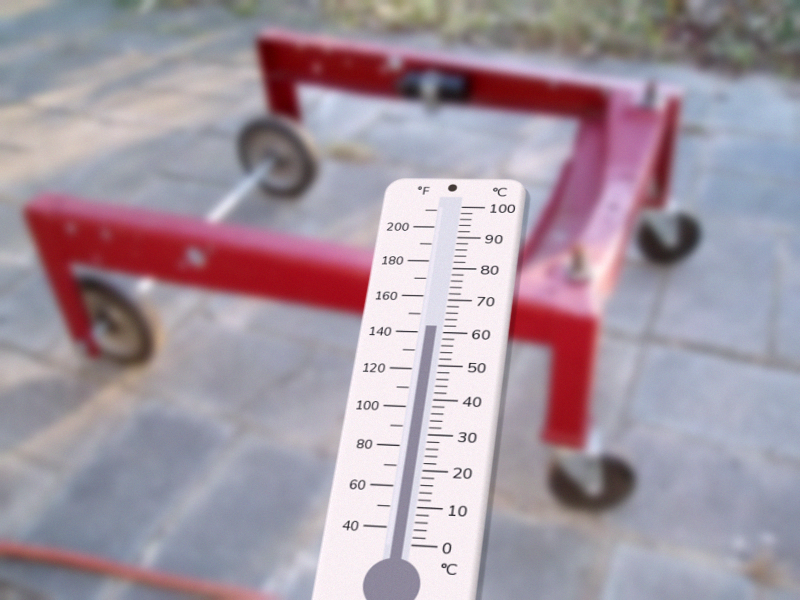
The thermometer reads 62
